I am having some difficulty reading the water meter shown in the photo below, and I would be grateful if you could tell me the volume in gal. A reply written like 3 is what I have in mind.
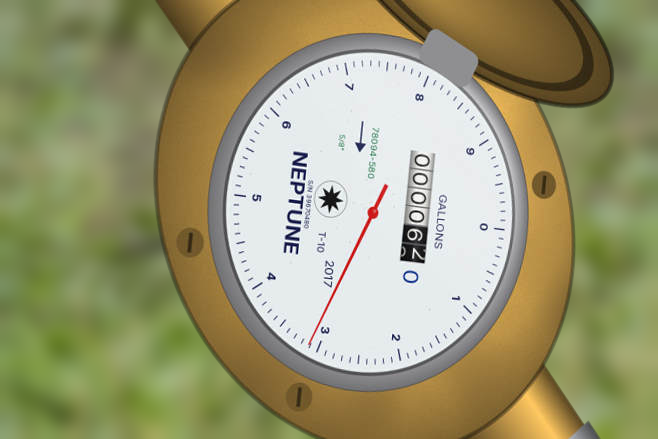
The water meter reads 623.1
